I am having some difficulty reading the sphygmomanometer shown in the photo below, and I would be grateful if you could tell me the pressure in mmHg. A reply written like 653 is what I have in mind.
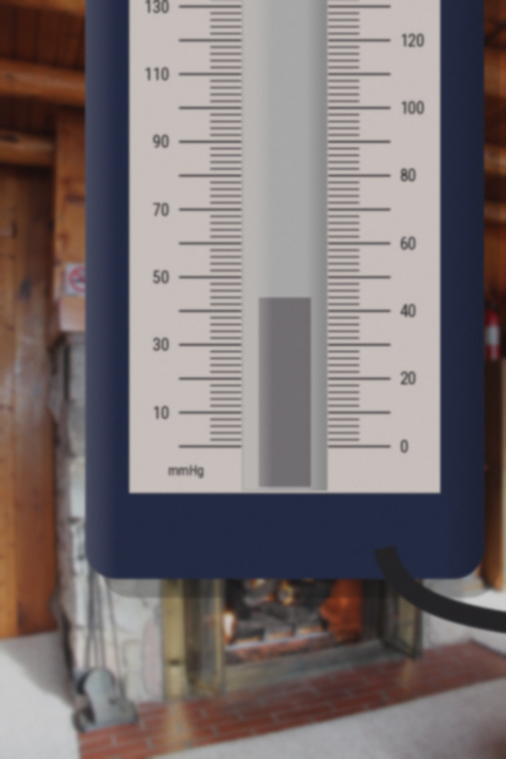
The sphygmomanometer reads 44
